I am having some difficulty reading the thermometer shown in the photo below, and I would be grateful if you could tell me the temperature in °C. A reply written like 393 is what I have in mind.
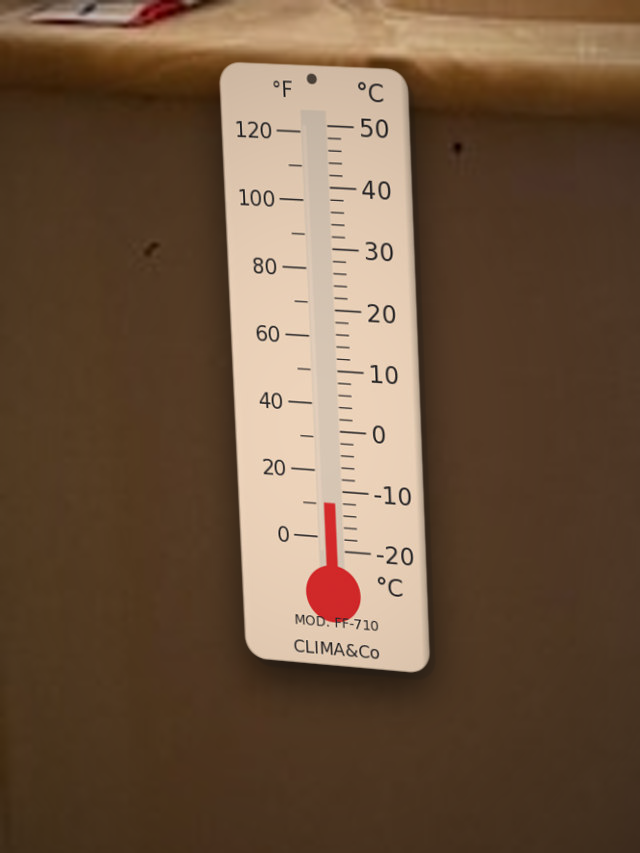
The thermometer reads -12
